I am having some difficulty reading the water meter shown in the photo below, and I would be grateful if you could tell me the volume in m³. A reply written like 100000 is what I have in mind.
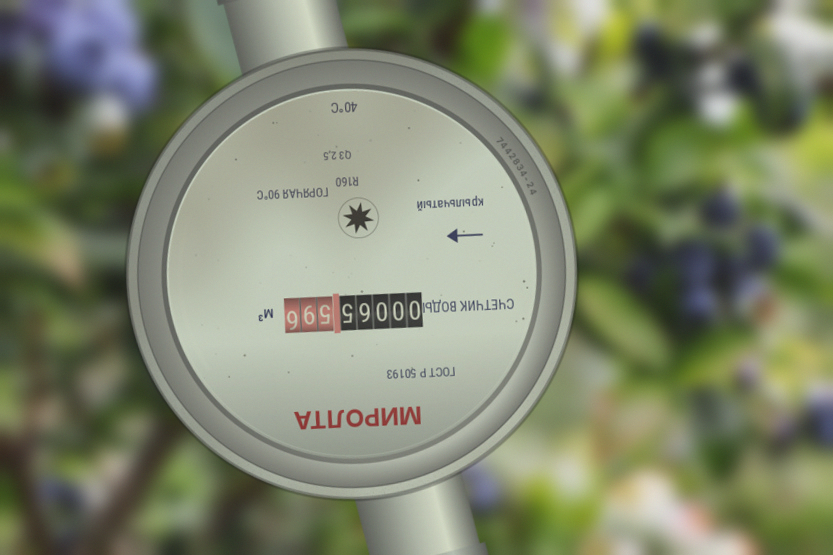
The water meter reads 65.596
